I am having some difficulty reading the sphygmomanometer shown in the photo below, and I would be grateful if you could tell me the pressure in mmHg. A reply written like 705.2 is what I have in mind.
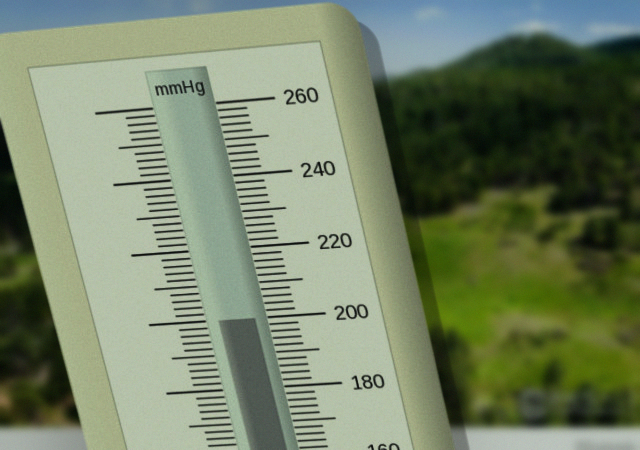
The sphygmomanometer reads 200
